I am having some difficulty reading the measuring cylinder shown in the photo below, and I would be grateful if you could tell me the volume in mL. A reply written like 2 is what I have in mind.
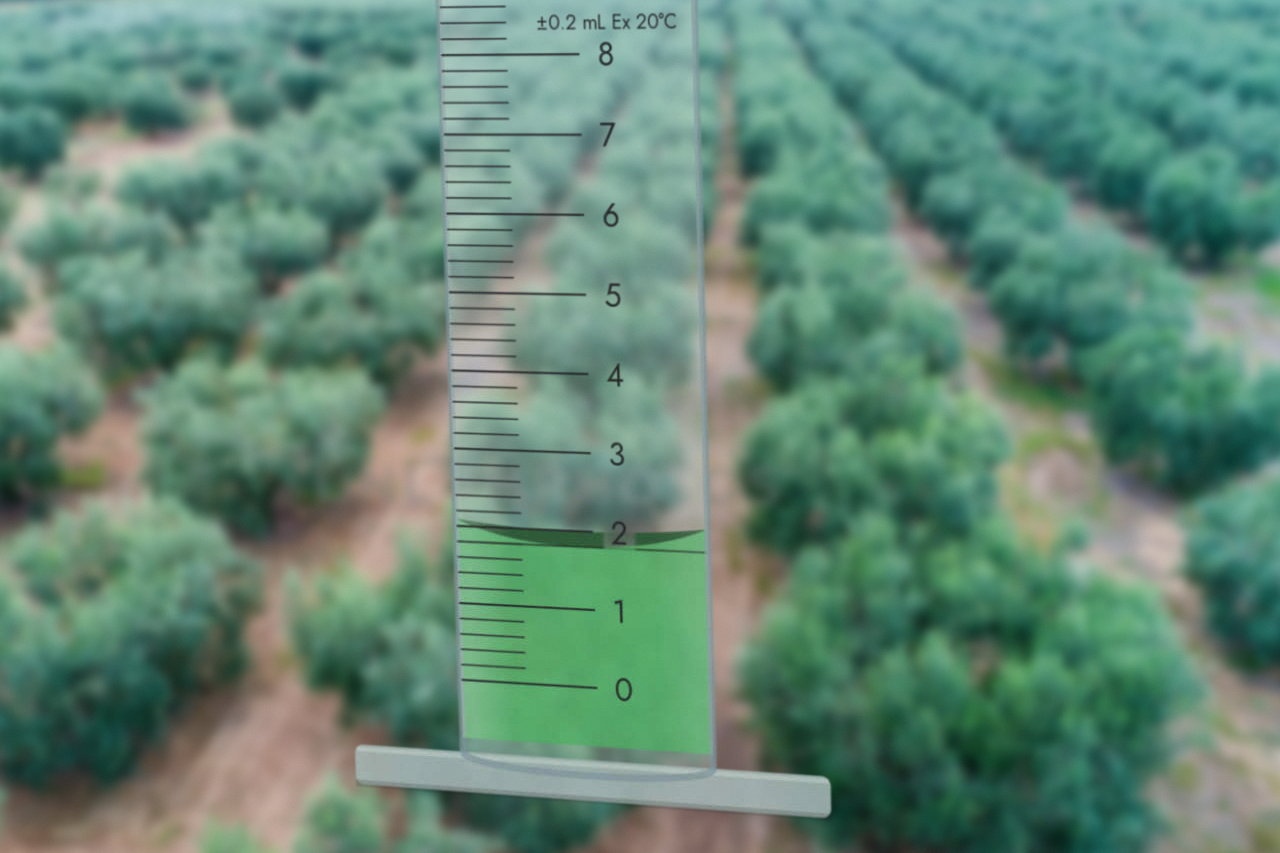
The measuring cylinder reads 1.8
